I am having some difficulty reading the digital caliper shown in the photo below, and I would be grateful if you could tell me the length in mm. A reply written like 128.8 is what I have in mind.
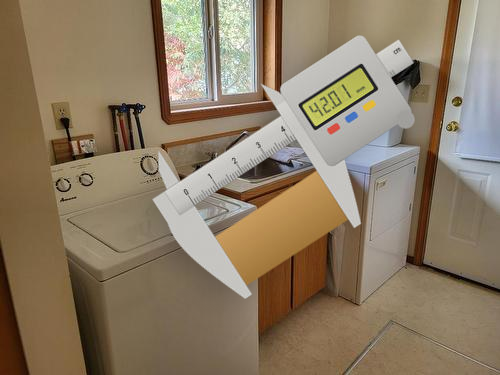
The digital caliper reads 42.01
